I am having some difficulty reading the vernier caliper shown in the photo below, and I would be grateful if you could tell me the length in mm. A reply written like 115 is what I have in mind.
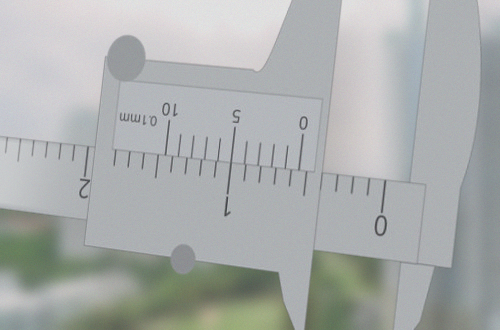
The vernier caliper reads 5.5
